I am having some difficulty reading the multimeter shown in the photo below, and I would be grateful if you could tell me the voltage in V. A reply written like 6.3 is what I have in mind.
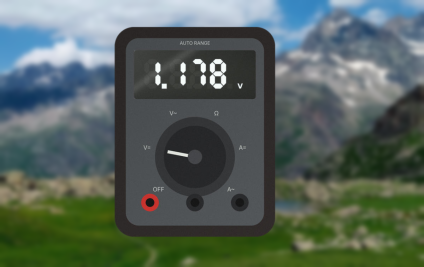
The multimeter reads 1.178
